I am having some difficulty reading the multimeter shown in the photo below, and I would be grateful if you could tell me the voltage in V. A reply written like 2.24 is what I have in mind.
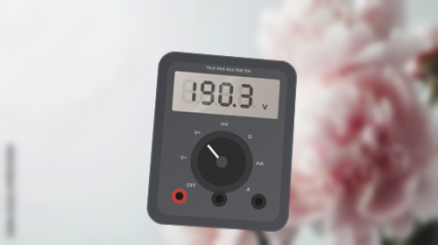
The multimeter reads 190.3
